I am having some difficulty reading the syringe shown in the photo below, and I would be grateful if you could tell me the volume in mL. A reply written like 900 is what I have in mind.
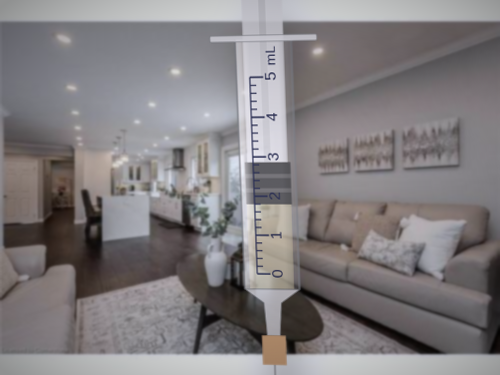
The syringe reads 1.8
